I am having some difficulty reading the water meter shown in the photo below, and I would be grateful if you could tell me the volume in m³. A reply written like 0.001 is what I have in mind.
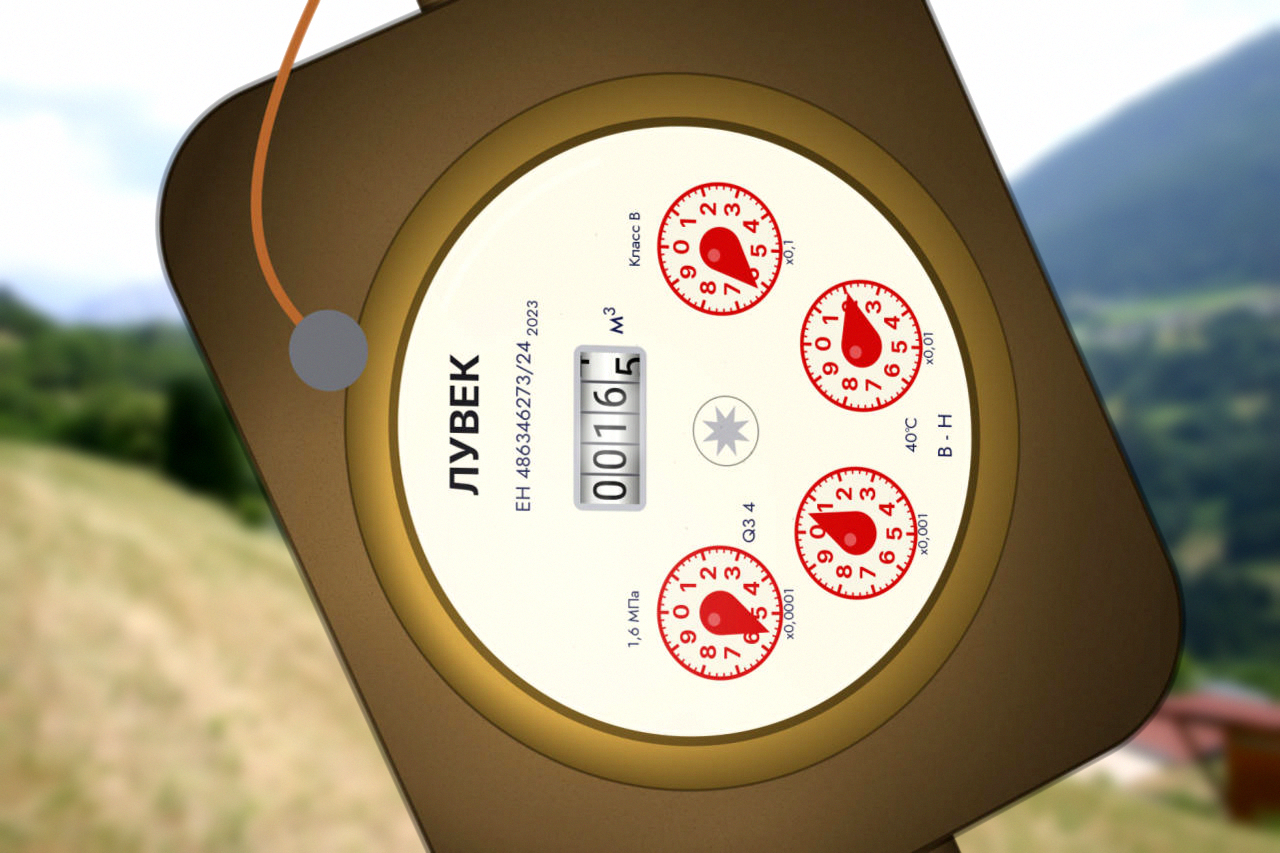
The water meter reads 164.6205
